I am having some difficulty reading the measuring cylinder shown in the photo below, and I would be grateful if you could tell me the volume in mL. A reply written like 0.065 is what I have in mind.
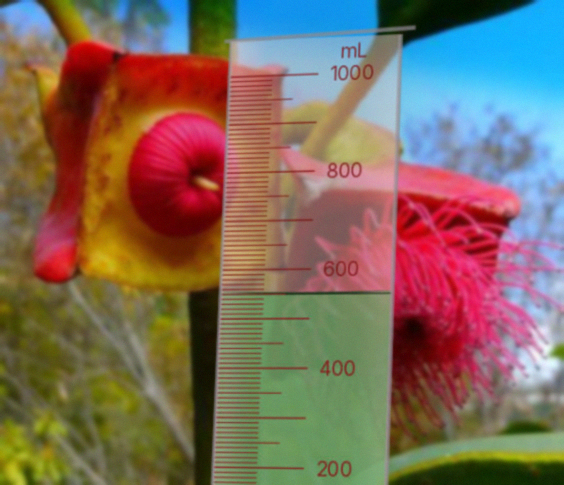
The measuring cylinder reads 550
